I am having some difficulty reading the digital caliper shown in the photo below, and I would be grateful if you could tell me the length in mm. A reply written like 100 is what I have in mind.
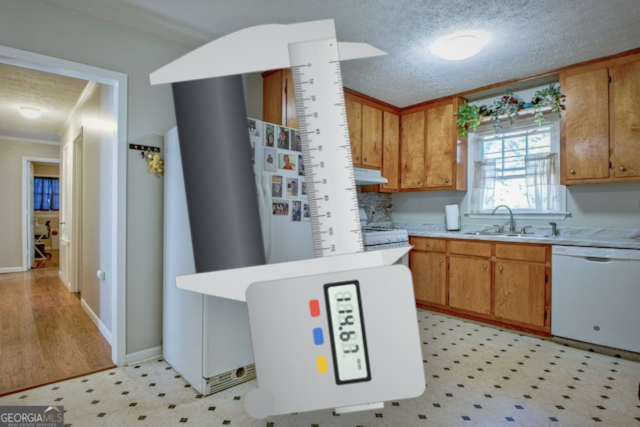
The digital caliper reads 114.67
